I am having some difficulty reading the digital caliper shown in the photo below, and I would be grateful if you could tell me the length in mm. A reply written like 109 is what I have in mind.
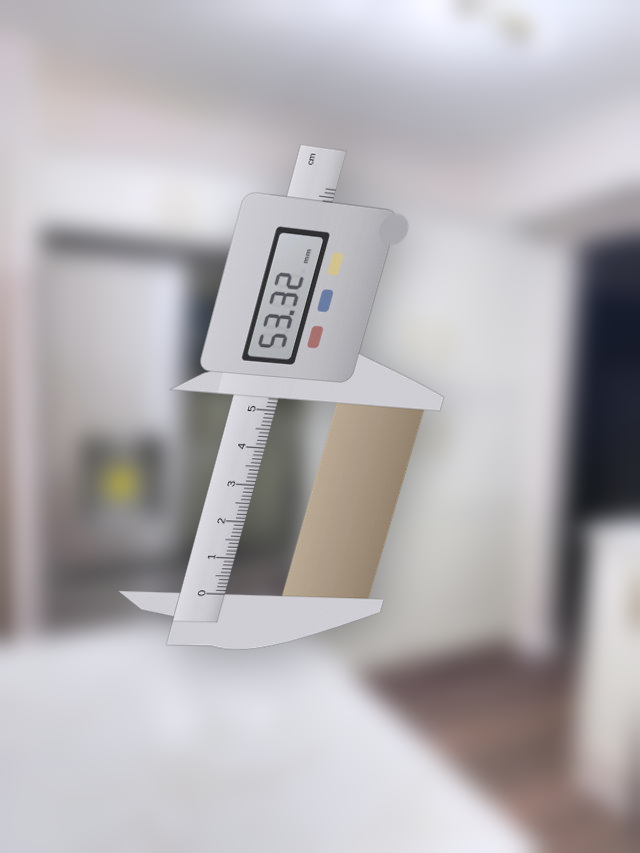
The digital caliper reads 53.32
